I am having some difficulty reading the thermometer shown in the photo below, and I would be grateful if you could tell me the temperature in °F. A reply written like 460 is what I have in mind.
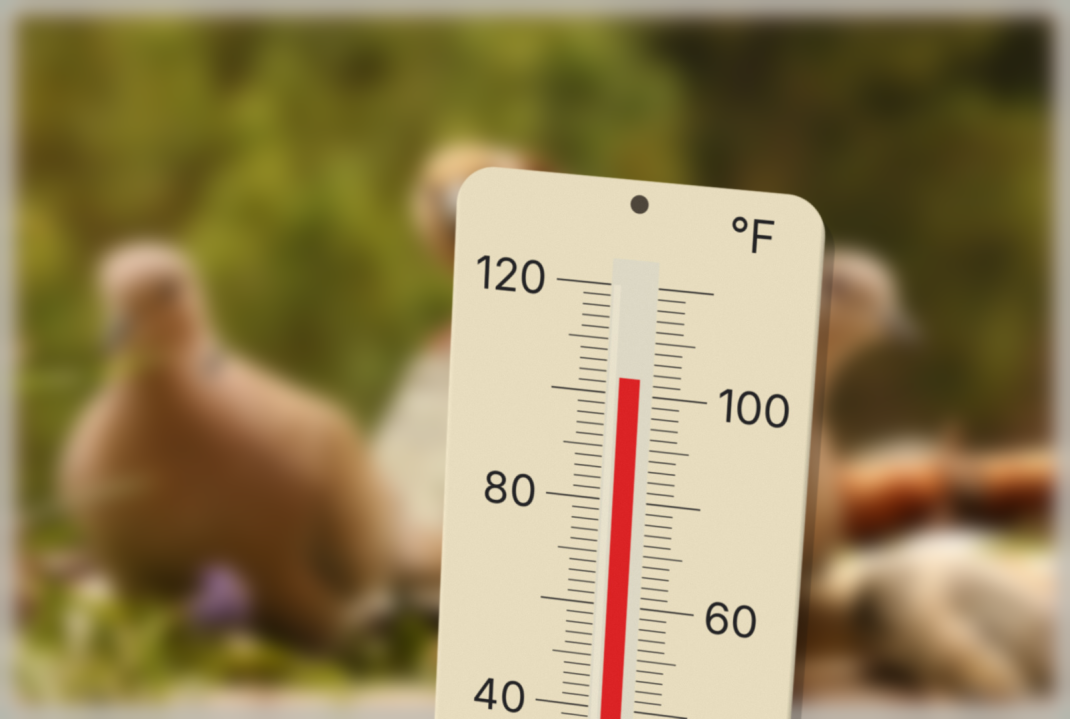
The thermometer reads 103
